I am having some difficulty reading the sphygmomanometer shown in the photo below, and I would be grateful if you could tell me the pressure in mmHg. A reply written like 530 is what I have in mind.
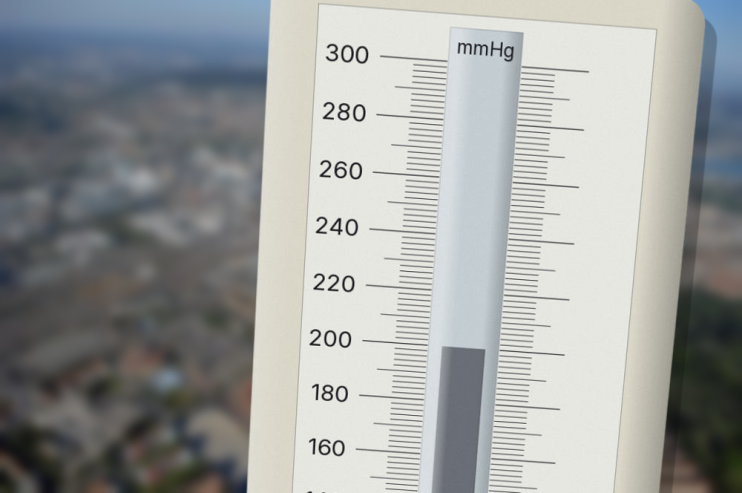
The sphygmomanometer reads 200
